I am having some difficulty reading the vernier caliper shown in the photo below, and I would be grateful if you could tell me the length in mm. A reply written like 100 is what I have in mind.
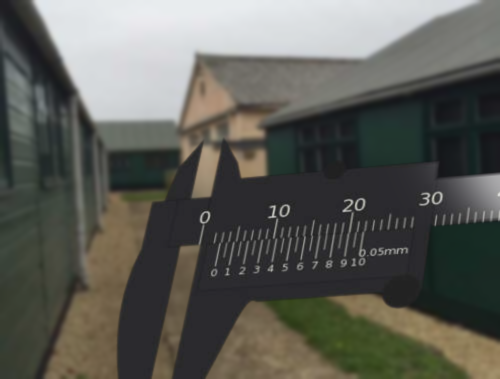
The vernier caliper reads 2.8
